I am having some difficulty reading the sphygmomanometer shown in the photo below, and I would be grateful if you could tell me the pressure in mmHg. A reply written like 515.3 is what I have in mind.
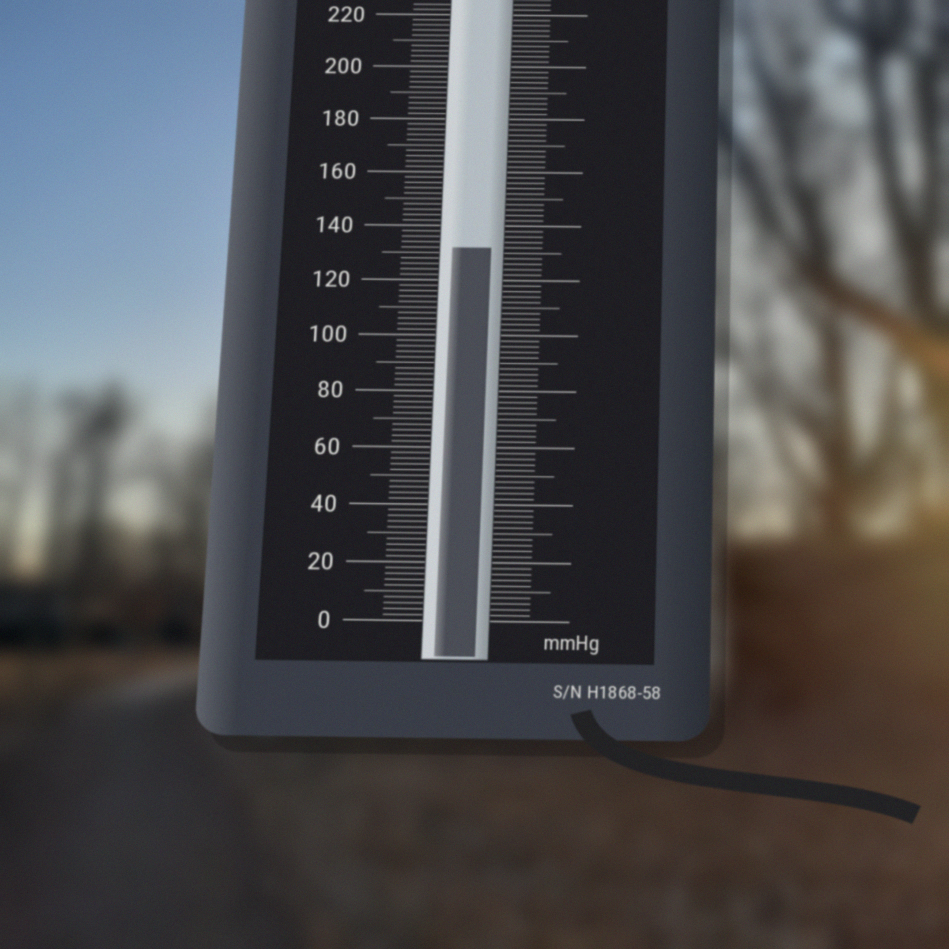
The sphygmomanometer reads 132
